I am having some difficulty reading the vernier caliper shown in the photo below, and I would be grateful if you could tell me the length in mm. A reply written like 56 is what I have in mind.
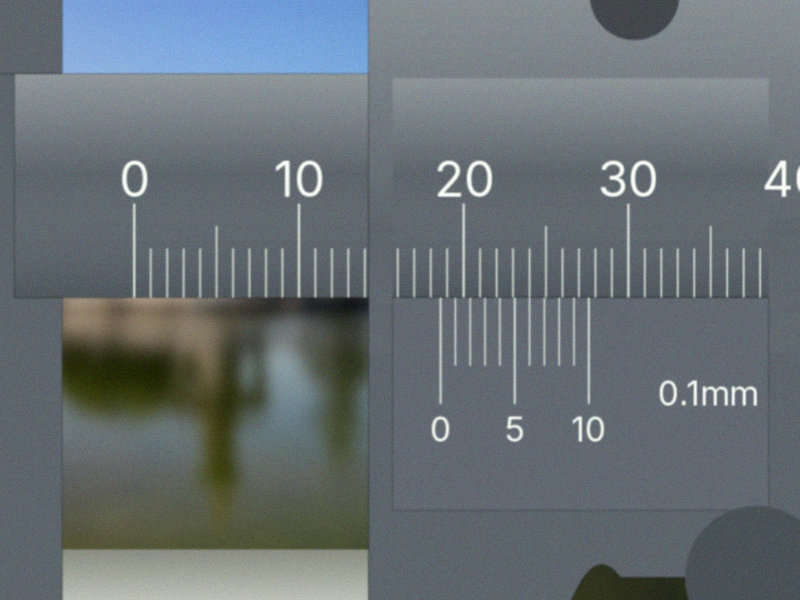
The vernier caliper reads 18.6
